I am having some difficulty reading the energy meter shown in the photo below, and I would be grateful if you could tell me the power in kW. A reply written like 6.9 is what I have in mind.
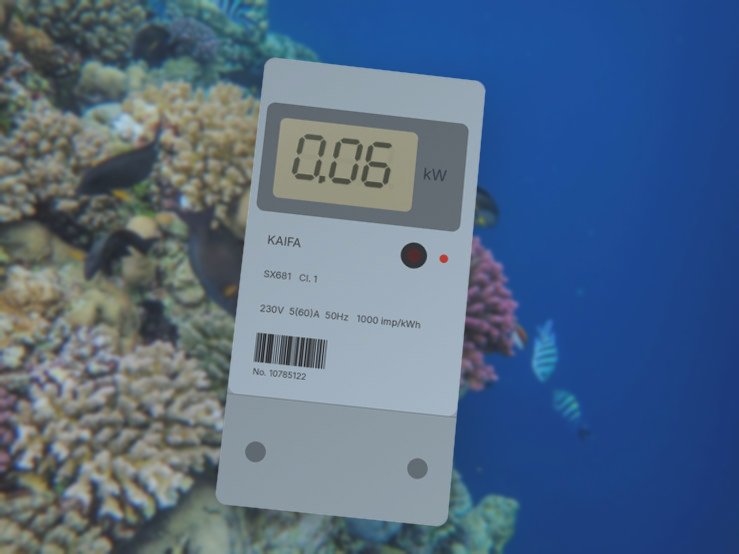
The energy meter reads 0.06
